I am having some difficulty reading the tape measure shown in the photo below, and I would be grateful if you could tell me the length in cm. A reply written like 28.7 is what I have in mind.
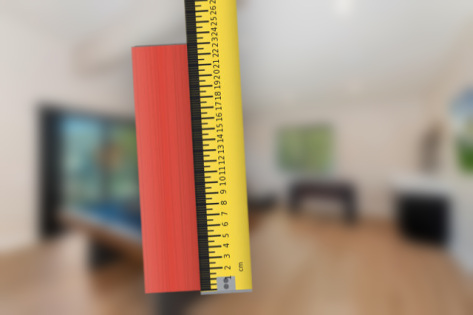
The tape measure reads 23
